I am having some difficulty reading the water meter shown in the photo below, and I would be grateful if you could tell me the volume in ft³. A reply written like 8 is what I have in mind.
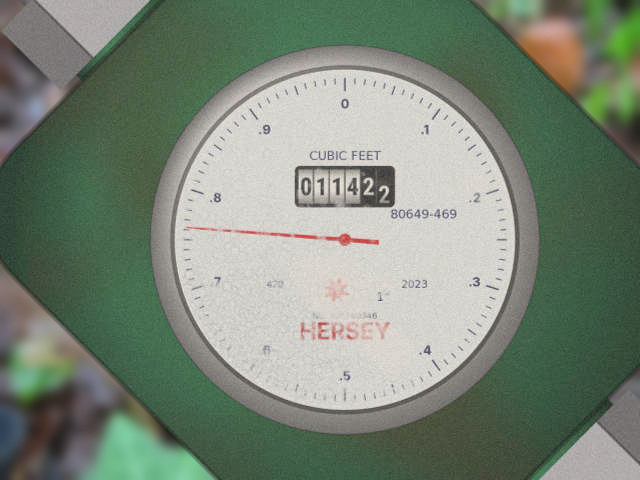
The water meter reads 11421.76
